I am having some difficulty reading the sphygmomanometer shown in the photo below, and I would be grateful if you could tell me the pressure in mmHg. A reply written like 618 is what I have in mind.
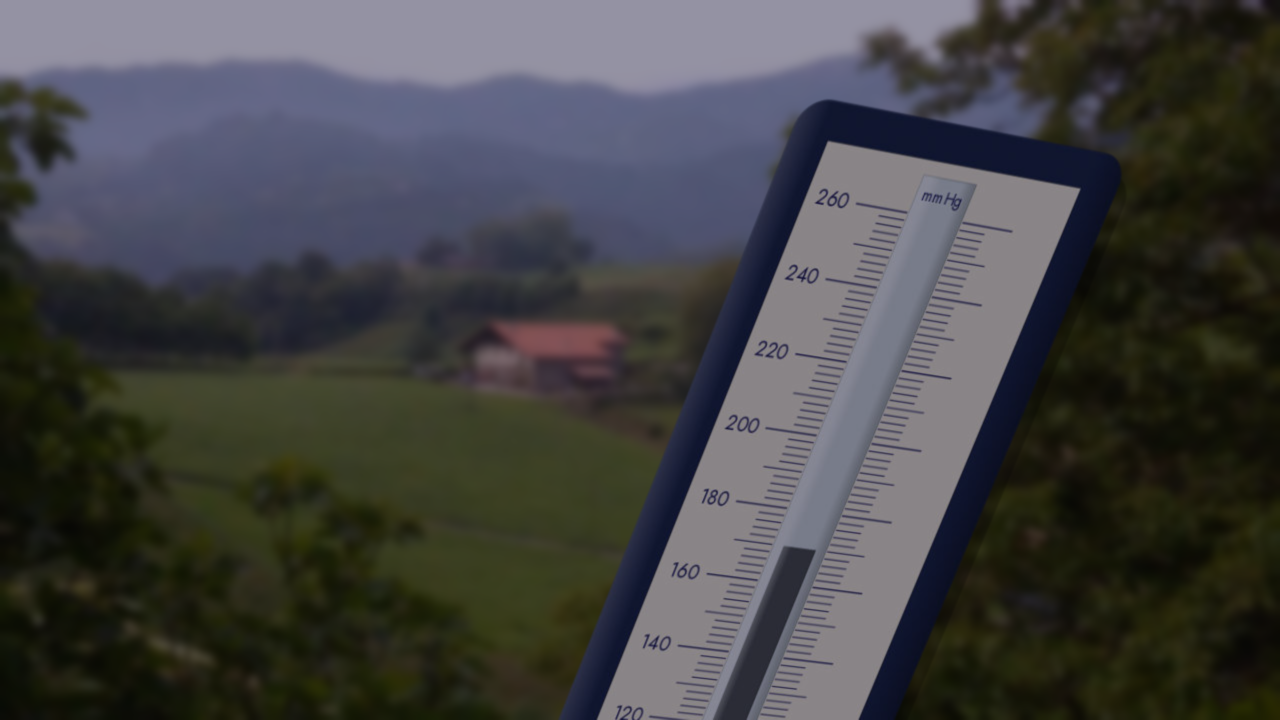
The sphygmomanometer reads 170
